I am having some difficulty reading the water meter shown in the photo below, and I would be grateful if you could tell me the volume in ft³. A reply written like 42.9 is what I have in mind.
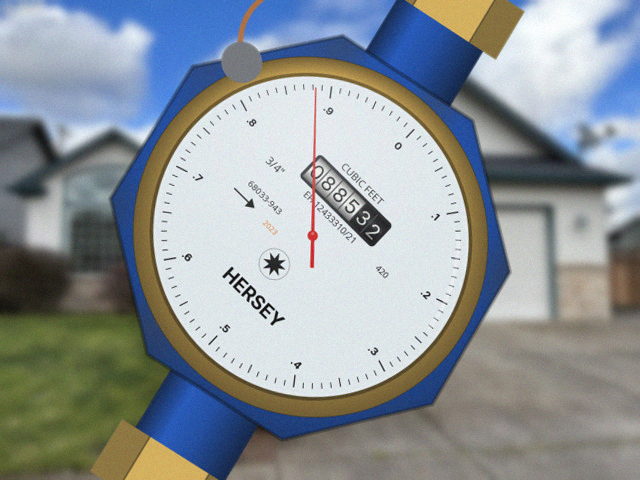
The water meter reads 88531.88
